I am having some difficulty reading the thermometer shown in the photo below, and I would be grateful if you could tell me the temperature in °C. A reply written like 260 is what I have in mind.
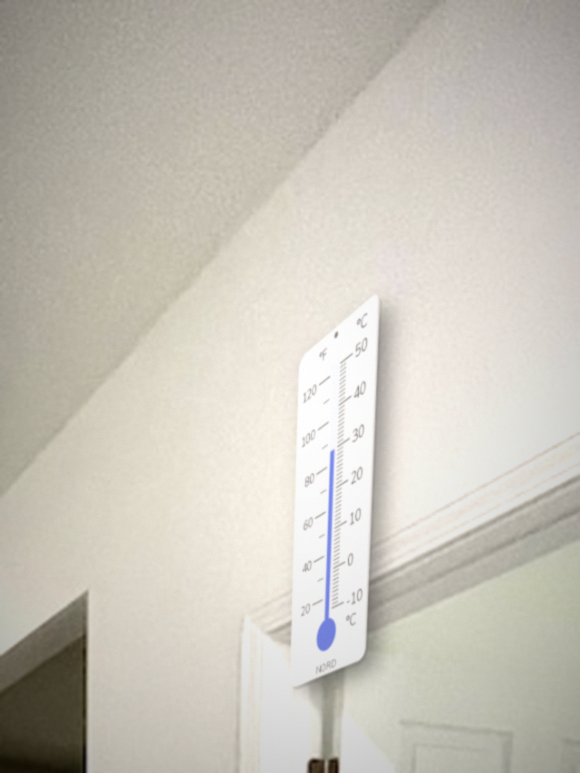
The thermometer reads 30
